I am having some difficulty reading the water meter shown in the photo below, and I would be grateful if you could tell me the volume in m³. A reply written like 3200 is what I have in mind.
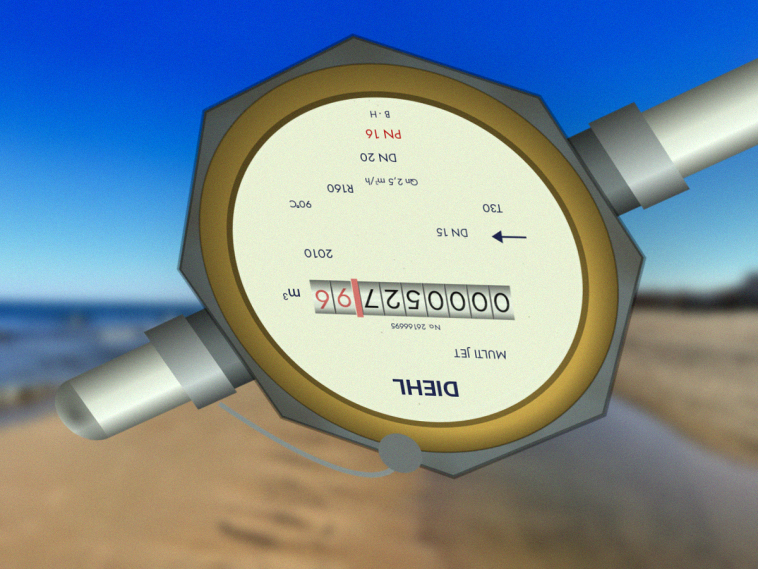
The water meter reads 527.96
